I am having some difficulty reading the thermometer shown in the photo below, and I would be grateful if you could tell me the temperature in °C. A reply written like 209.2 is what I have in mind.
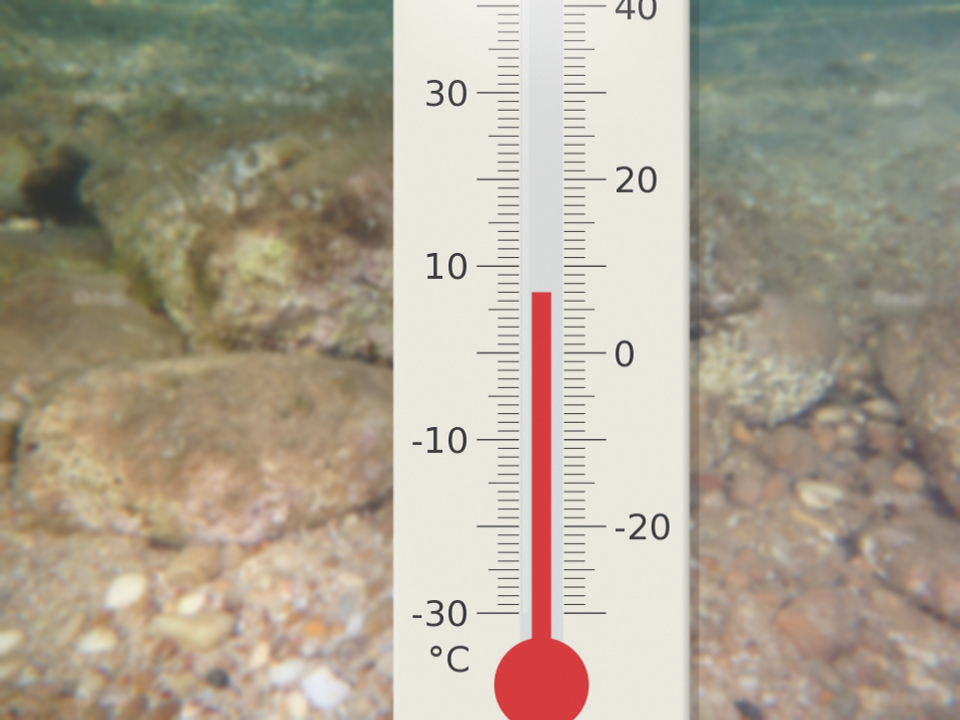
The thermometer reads 7
